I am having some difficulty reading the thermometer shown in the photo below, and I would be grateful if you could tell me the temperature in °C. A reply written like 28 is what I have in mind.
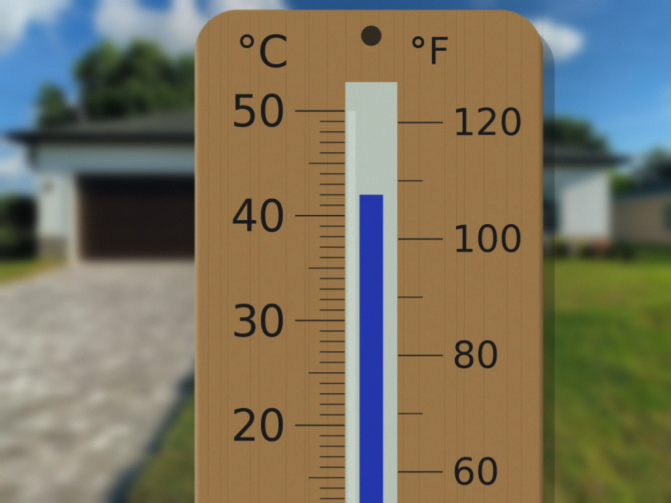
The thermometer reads 42
